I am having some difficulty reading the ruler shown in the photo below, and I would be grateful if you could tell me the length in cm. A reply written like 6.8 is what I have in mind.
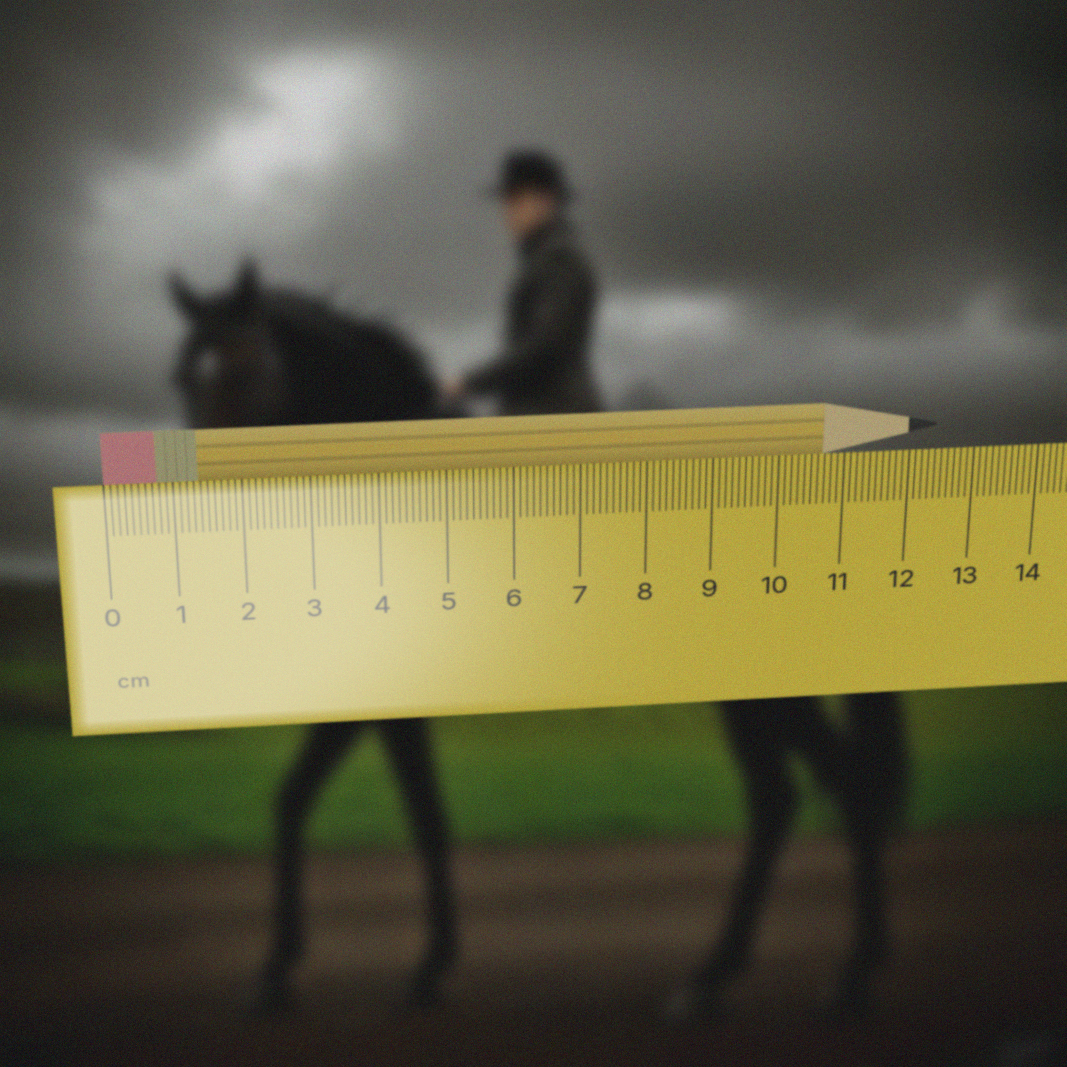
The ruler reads 12.4
